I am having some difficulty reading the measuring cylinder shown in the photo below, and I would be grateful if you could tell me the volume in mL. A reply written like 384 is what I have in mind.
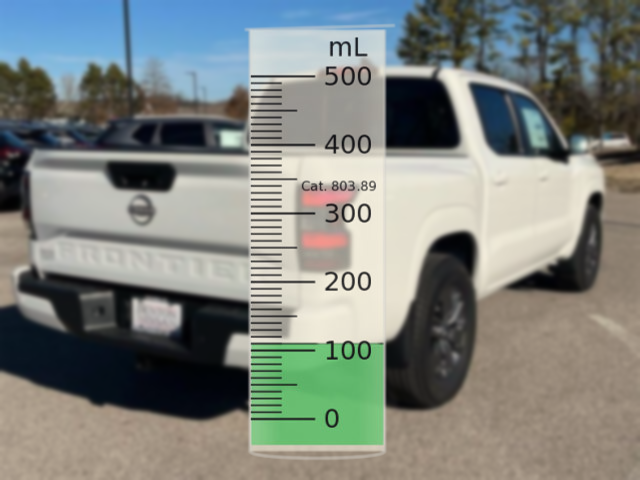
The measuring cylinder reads 110
